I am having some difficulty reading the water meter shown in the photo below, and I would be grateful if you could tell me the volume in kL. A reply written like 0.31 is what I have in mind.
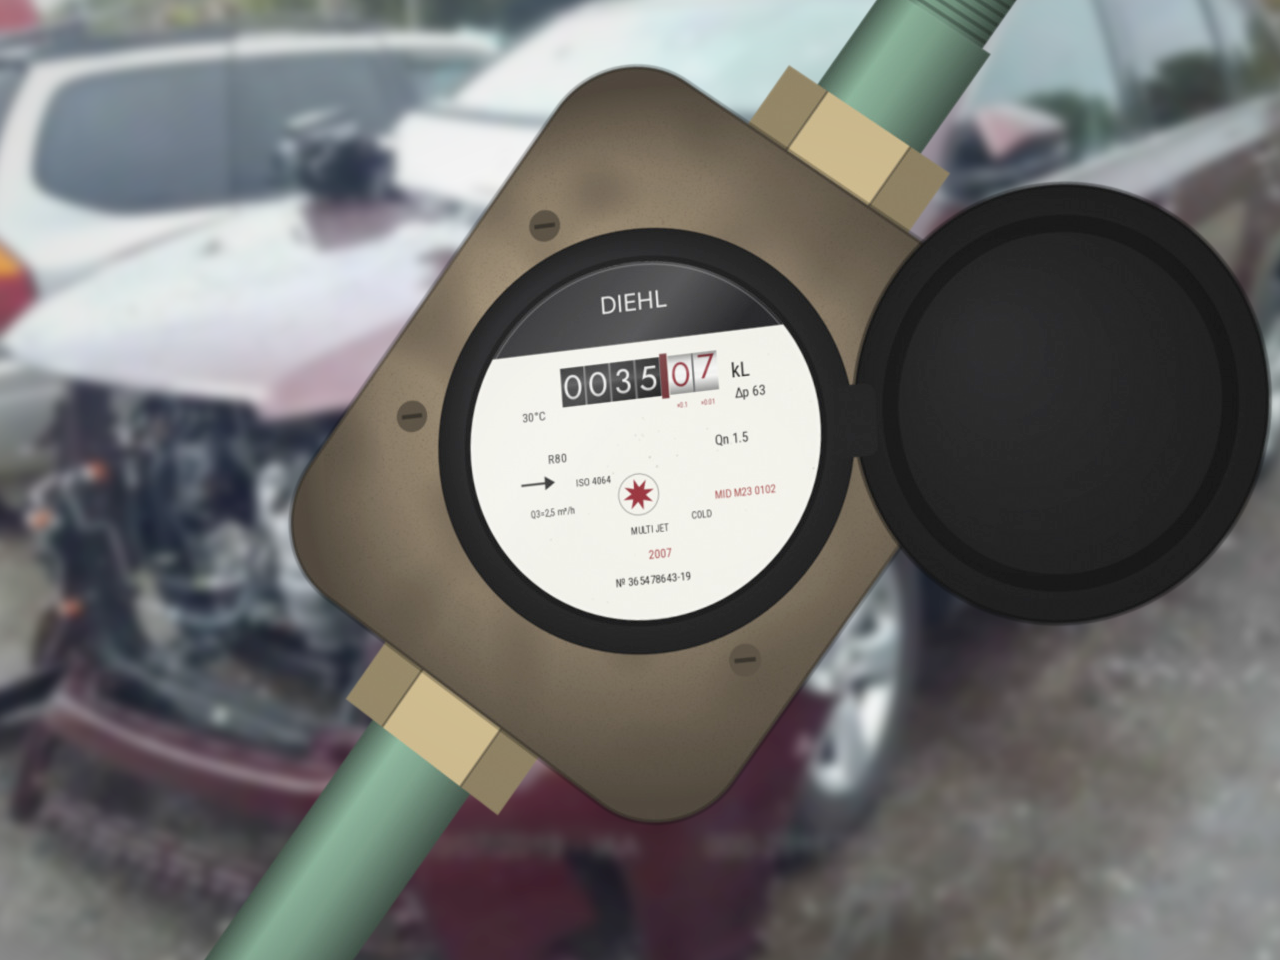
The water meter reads 35.07
